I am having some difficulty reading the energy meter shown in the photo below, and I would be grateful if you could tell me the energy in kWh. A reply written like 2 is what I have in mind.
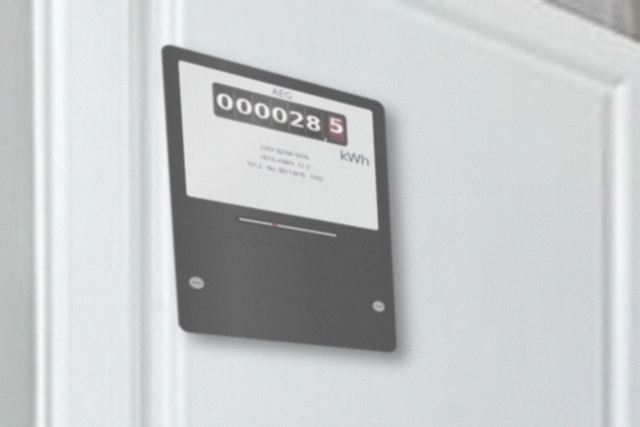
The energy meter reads 28.5
